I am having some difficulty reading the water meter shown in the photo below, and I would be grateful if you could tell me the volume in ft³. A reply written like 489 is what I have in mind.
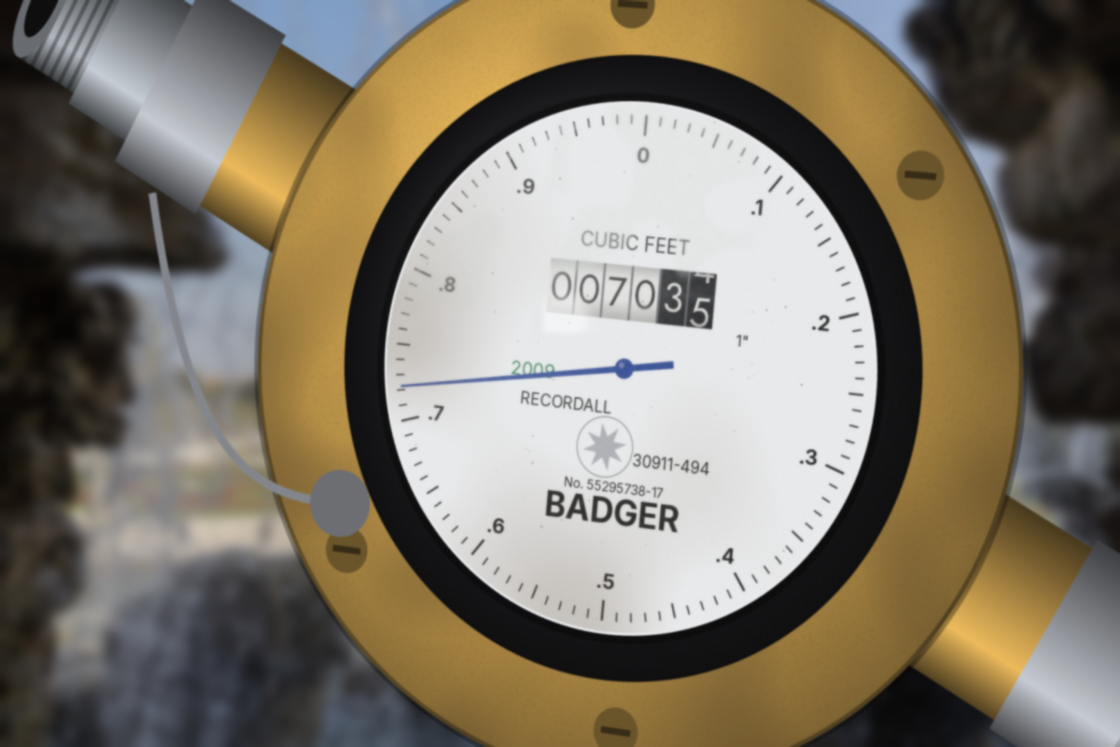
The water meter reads 7034.72
